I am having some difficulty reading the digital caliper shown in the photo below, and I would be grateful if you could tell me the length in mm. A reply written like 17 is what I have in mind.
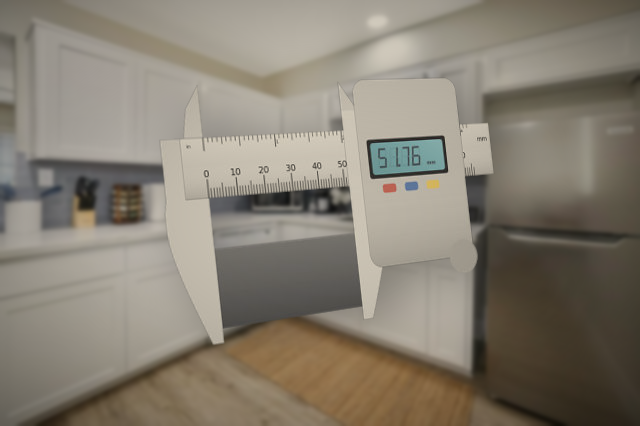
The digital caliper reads 51.76
